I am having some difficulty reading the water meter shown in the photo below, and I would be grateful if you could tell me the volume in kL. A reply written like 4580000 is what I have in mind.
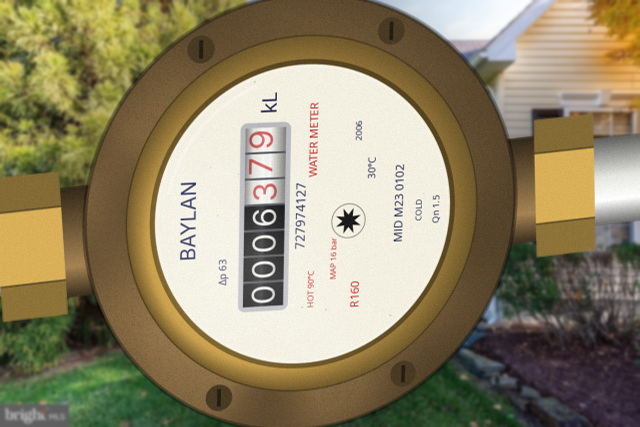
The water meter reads 6.379
